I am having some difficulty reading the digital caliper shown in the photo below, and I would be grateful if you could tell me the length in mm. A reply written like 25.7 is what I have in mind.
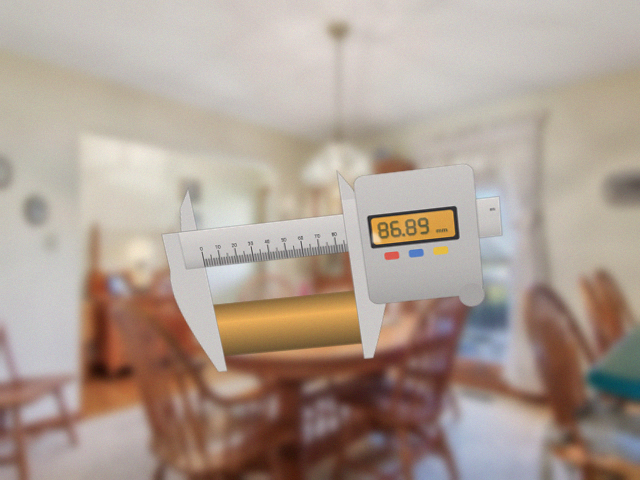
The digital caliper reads 86.89
